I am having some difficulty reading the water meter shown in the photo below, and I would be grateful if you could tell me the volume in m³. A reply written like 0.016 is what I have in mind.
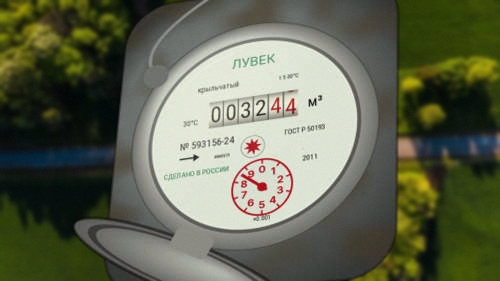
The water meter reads 32.438
